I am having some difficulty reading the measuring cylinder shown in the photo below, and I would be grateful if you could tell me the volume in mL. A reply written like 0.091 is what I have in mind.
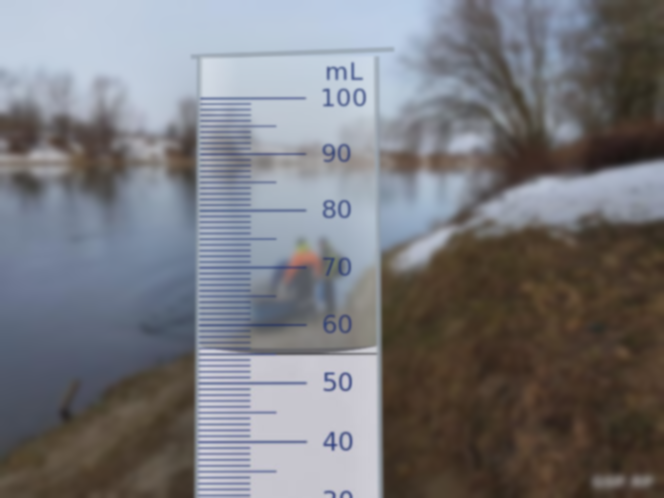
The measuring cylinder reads 55
